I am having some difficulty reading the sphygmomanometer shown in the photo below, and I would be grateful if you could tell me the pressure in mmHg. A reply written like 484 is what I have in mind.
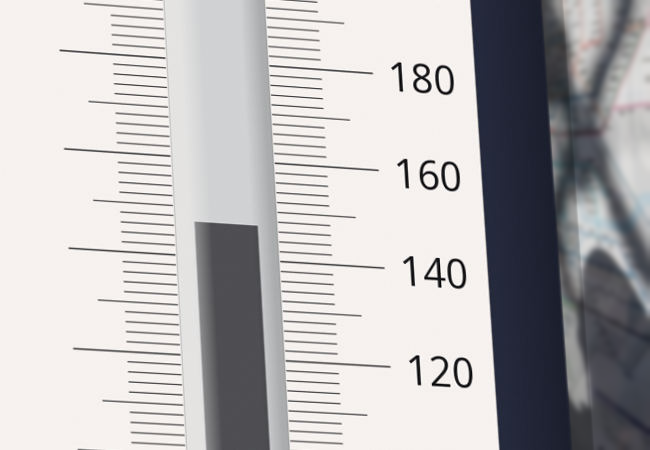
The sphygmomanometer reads 147
